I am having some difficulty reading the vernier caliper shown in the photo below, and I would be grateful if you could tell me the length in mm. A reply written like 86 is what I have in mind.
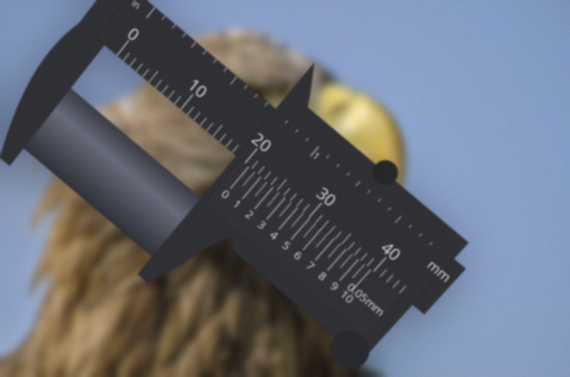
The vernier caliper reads 20.6
